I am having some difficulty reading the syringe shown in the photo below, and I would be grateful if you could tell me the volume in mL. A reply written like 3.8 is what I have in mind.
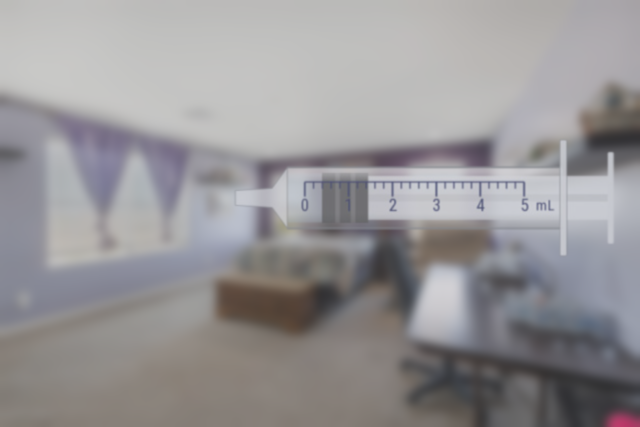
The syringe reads 0.4
